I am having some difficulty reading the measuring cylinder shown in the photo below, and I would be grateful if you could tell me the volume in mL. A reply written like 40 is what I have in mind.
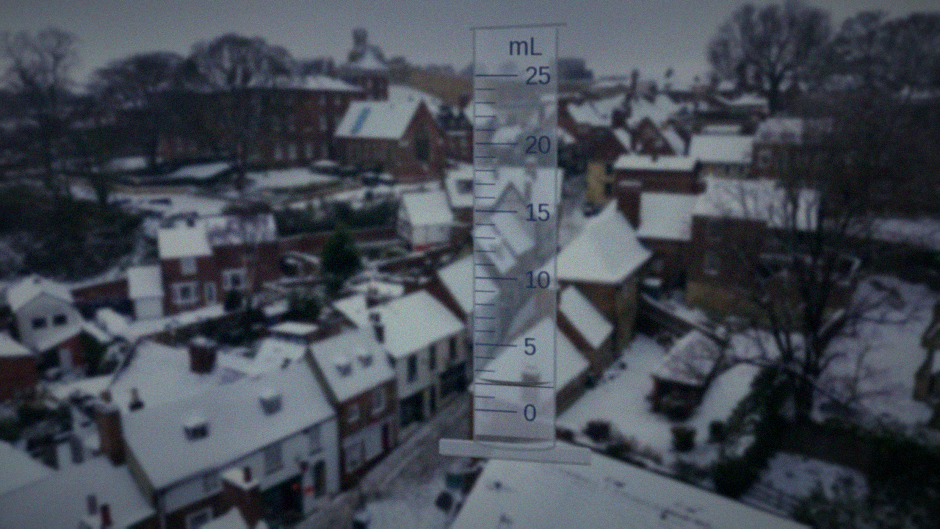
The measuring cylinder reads 2
